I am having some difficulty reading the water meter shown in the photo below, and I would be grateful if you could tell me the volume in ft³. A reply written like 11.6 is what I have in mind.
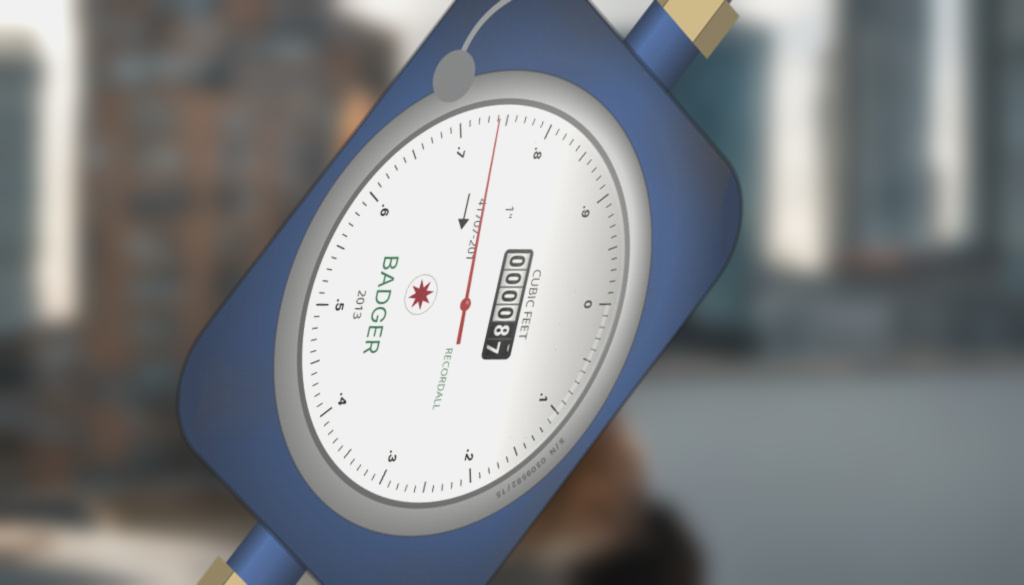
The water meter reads 86.74
